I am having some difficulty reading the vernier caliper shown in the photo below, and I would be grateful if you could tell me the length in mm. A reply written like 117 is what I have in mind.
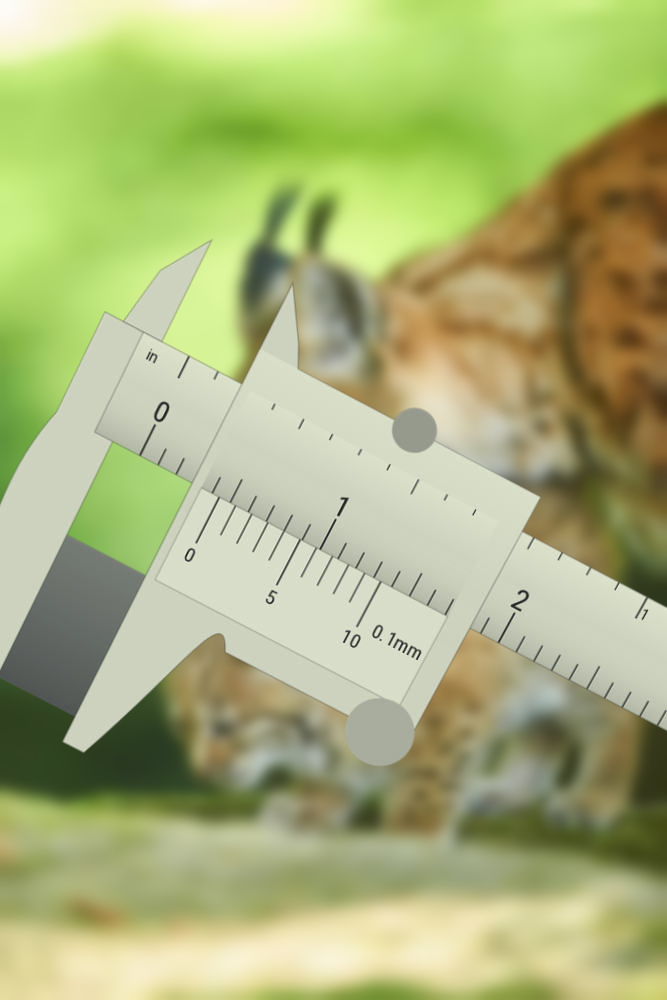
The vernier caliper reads 4.4
